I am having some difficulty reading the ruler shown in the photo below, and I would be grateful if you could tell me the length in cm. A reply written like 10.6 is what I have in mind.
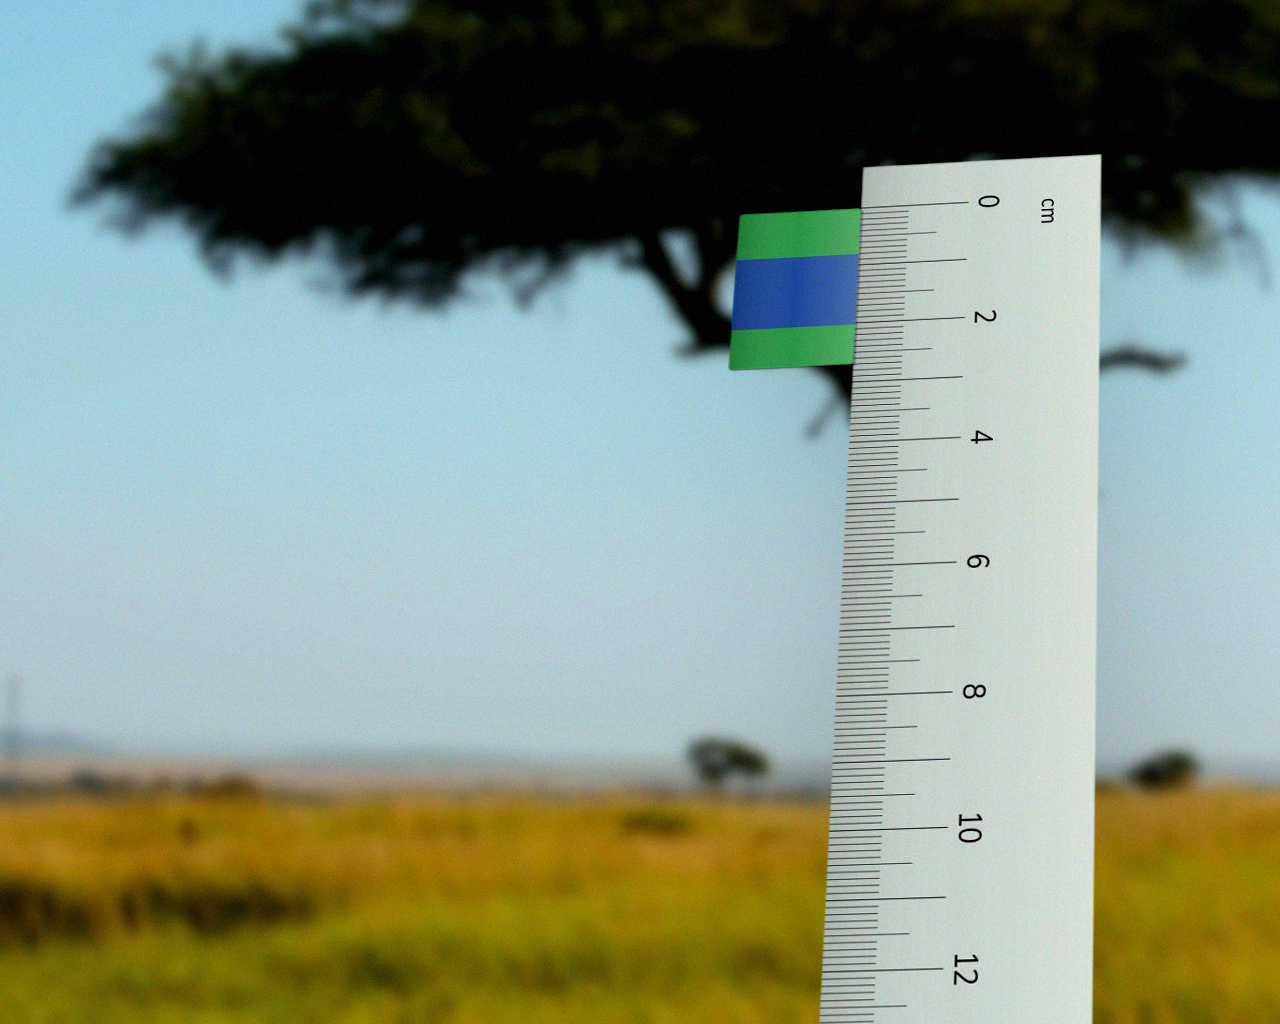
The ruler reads 2.7
